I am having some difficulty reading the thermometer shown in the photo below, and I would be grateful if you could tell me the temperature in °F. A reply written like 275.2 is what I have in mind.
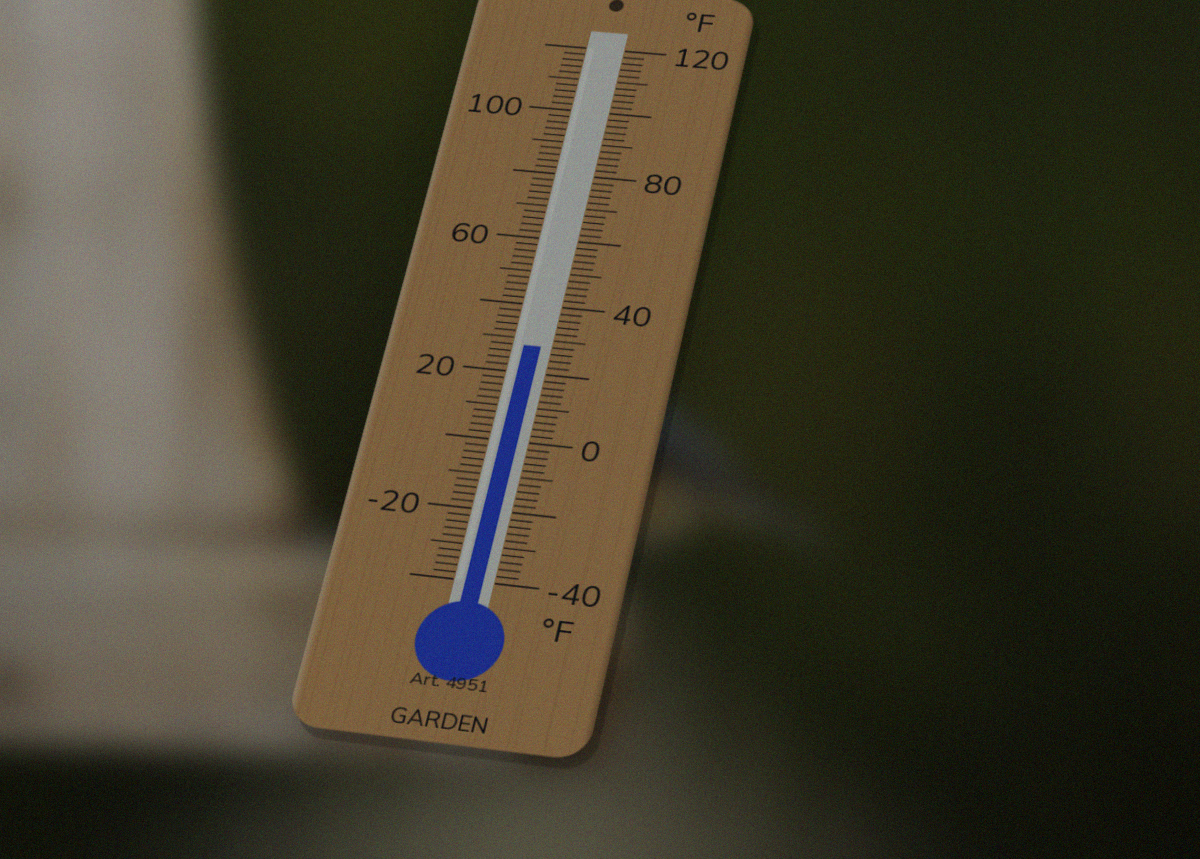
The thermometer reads 28
